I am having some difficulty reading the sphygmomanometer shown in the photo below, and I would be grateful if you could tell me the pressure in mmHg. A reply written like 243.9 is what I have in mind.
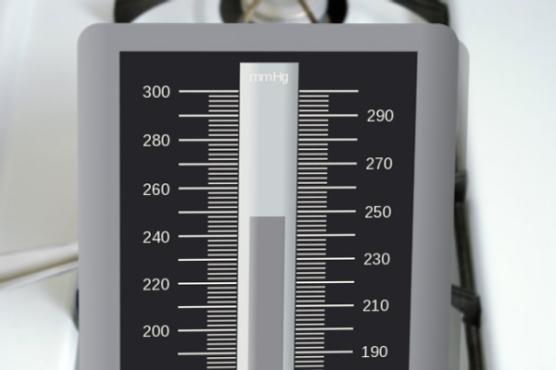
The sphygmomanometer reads 248
